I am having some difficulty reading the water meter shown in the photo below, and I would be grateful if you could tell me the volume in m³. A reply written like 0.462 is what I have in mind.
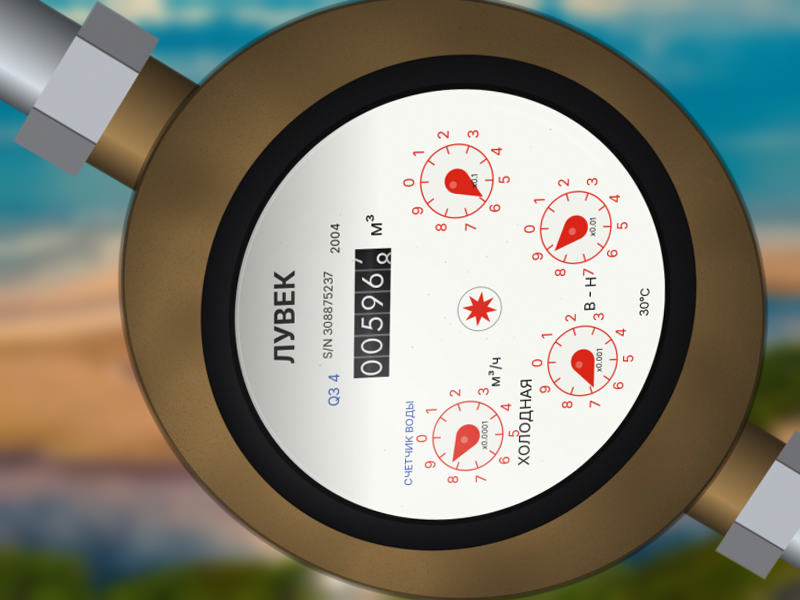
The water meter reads 5967.5868
